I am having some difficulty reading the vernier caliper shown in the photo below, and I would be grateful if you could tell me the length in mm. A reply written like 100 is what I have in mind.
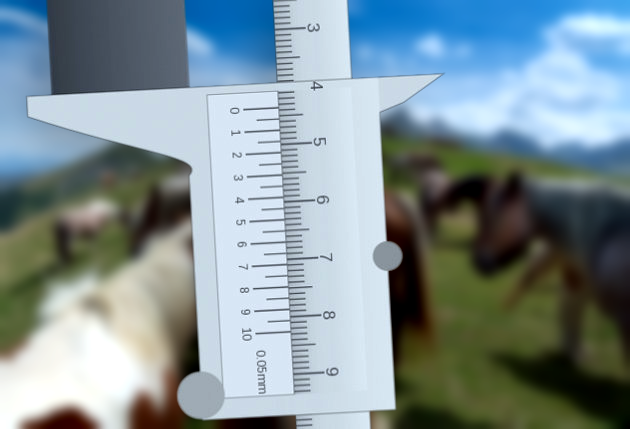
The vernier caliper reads 43.6
